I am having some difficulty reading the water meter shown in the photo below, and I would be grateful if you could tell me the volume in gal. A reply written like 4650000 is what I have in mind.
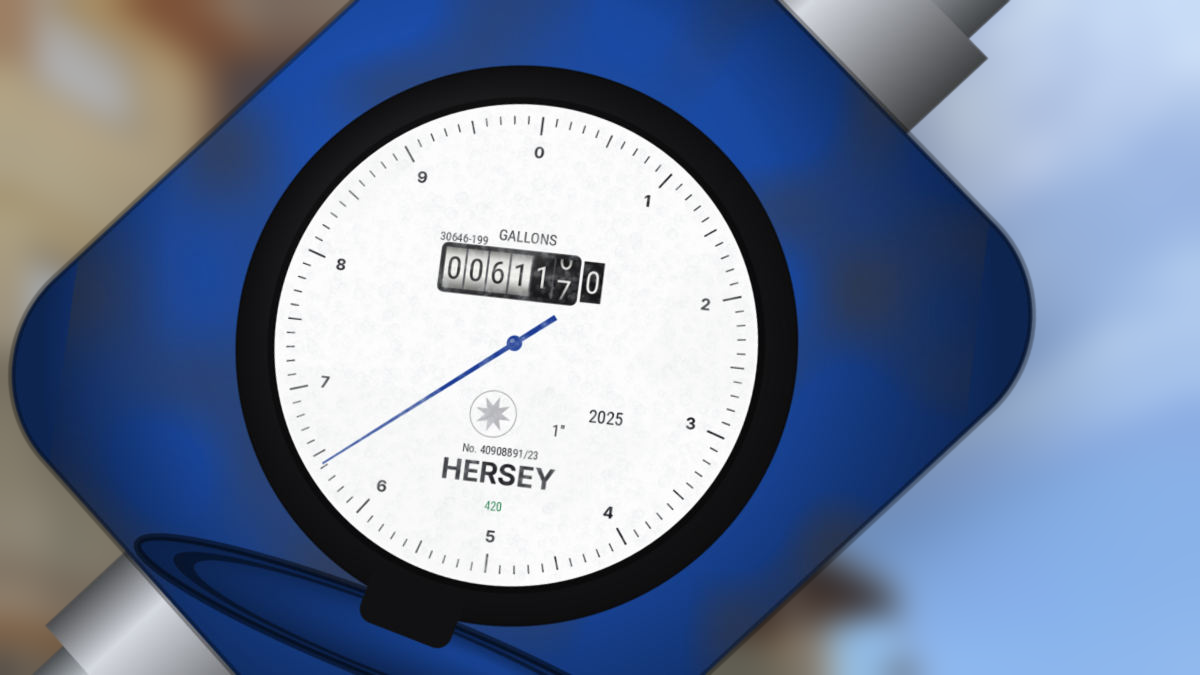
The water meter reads 61166.4
